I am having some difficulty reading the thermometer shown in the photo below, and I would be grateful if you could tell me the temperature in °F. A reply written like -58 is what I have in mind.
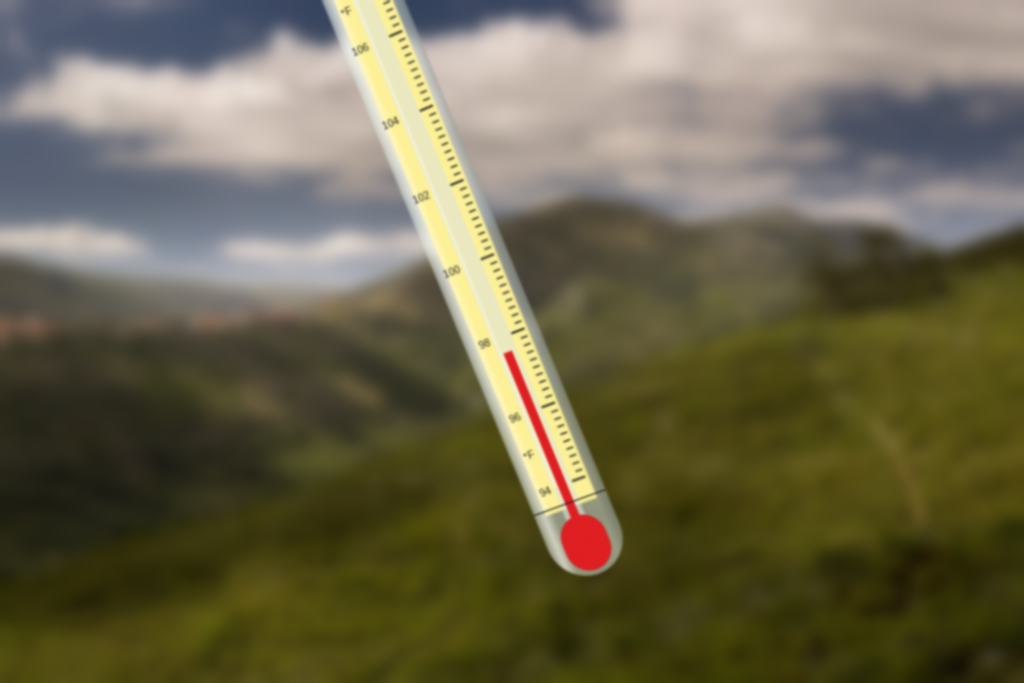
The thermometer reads 97.6
